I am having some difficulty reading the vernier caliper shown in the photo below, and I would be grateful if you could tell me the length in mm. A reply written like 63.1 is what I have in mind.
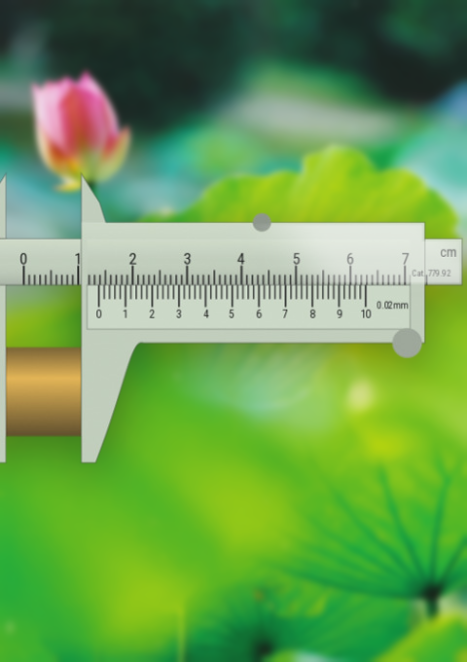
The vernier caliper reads 13.8
